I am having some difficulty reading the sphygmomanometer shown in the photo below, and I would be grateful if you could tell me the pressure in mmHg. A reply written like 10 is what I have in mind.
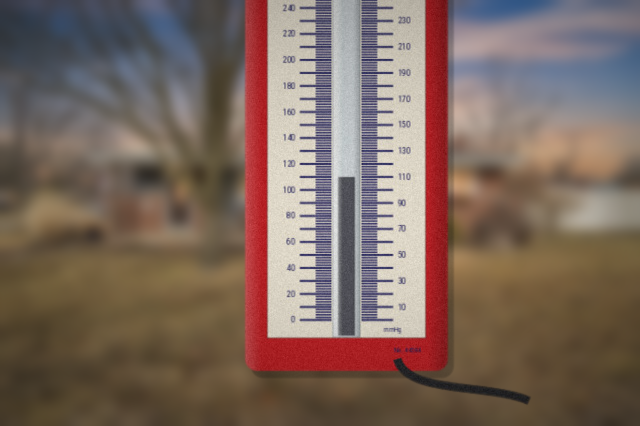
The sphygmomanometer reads 110
